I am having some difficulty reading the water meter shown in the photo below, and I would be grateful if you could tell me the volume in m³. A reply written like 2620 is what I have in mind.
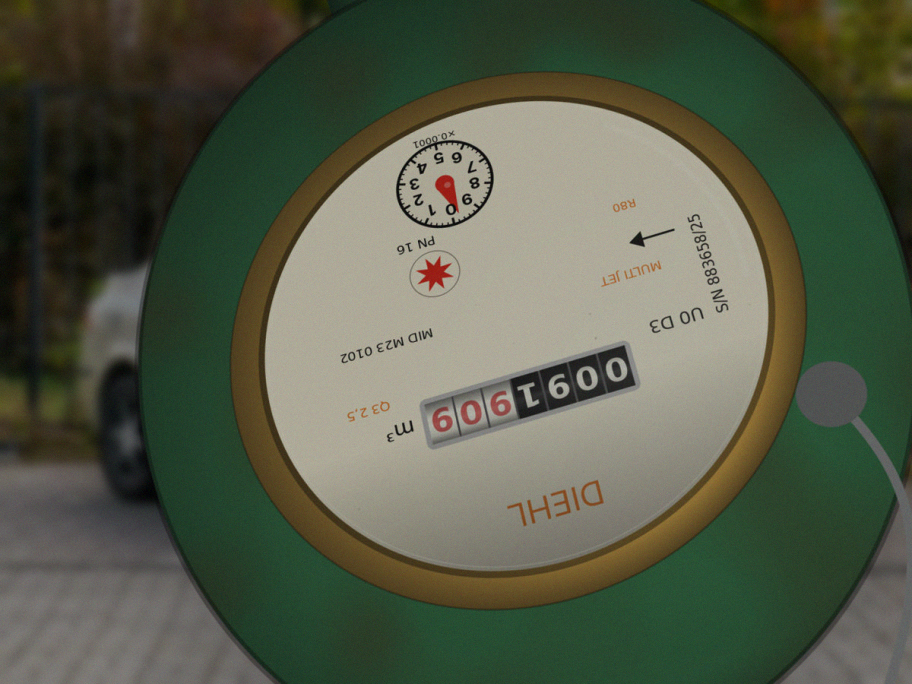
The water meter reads 91.9089
